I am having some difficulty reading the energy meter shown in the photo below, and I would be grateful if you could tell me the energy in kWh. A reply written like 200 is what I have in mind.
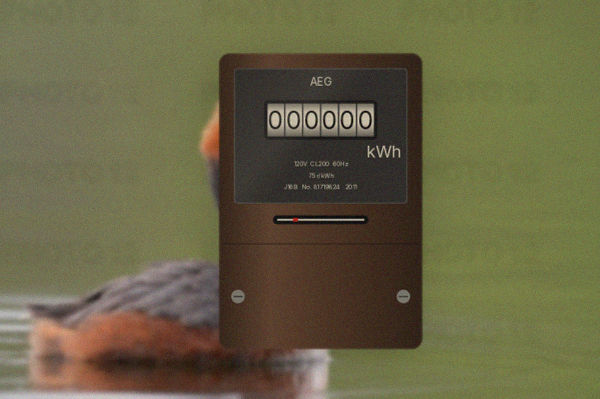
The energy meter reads 0
